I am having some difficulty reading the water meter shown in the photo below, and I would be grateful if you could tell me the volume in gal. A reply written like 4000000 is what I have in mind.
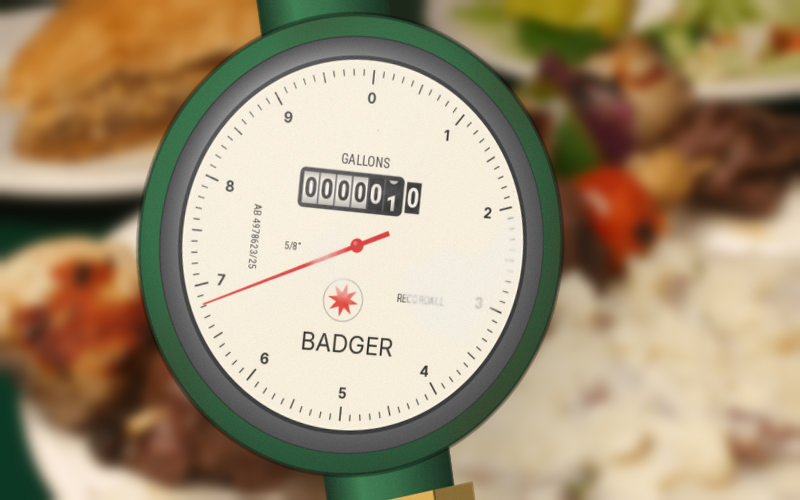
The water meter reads 6.8
